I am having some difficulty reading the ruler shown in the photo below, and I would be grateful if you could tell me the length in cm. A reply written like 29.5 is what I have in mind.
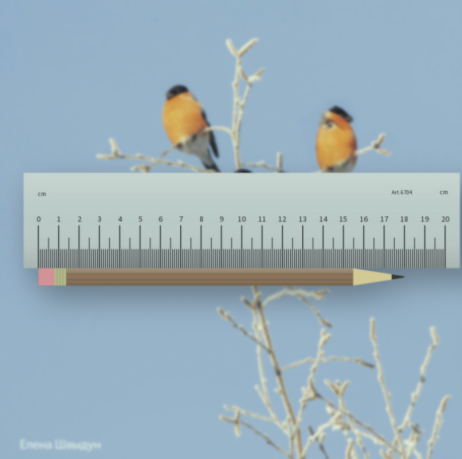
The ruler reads 18
